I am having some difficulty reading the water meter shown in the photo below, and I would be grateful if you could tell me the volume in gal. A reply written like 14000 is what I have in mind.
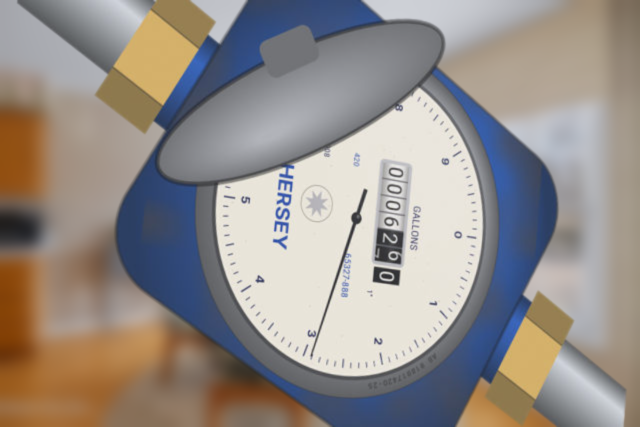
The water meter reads 6262.9
